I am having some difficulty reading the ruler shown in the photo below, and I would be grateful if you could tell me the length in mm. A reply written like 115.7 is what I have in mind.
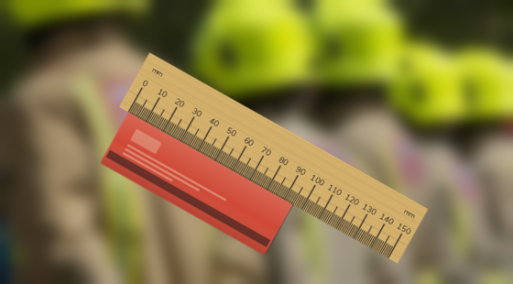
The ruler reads 95
